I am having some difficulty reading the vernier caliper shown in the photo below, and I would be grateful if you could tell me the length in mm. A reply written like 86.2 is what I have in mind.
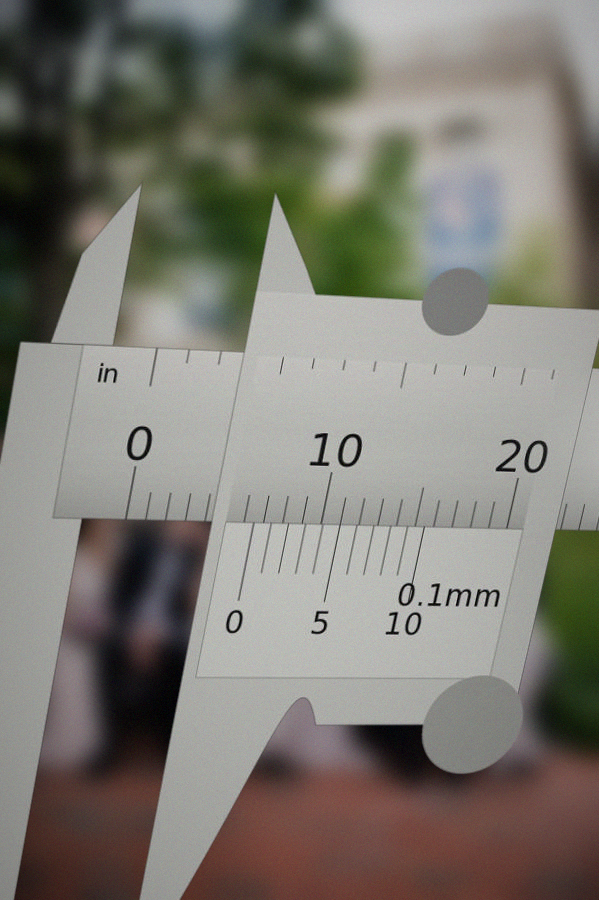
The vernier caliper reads 6.5
